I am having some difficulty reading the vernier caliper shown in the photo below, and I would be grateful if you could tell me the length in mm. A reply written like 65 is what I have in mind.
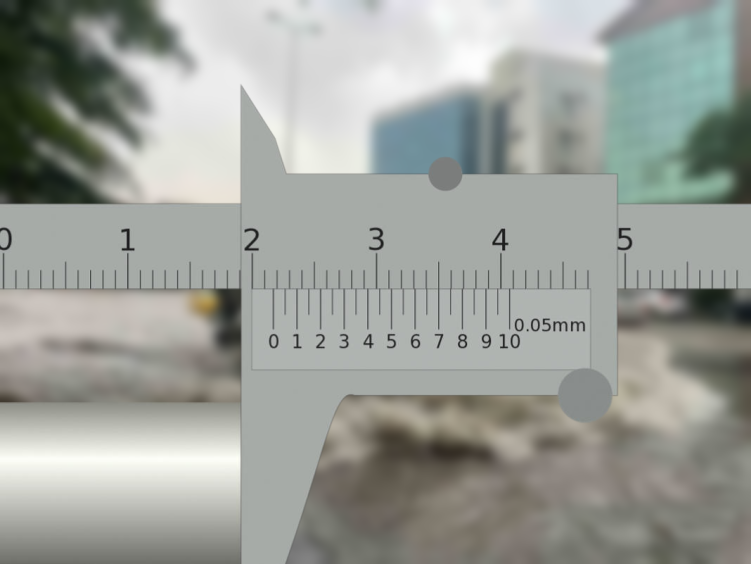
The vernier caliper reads 21.7
